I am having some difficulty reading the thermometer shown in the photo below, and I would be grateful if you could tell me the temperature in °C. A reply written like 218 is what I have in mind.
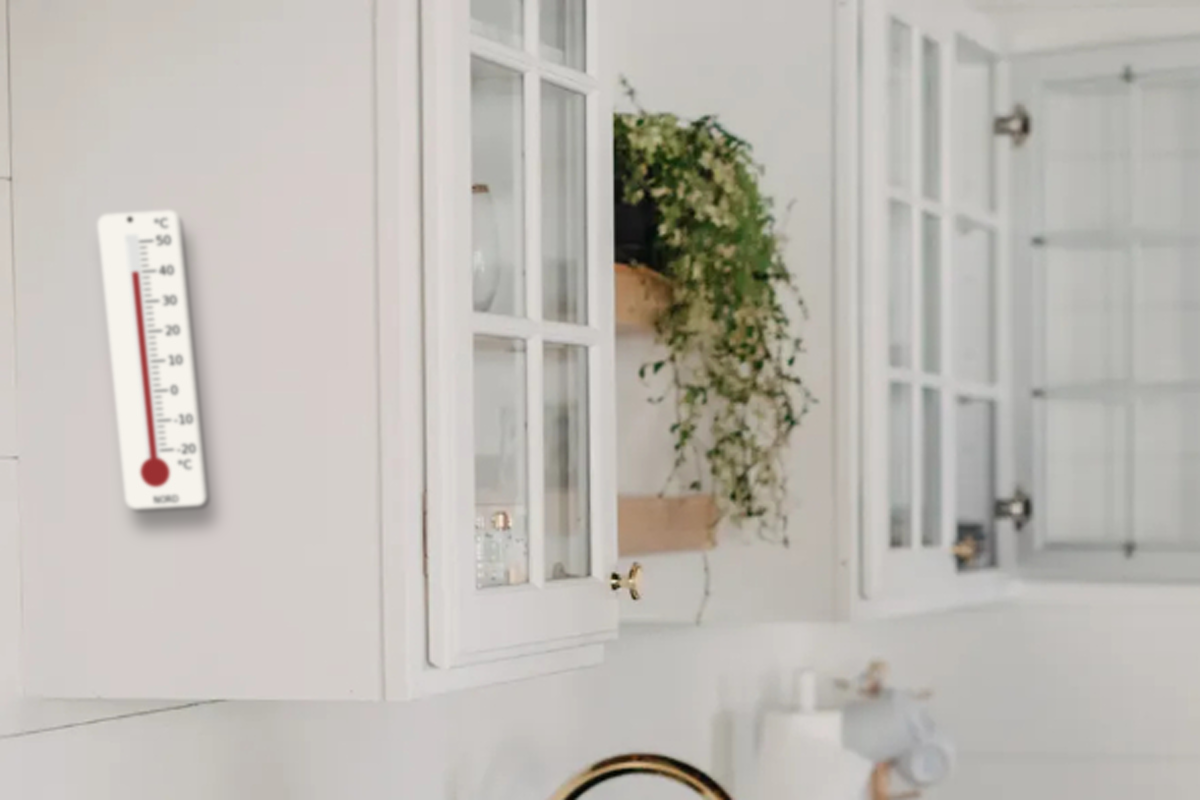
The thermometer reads 40
